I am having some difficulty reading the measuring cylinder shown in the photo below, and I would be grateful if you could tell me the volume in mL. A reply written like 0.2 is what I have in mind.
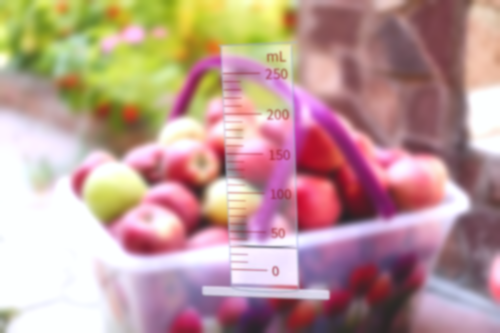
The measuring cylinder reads 30
